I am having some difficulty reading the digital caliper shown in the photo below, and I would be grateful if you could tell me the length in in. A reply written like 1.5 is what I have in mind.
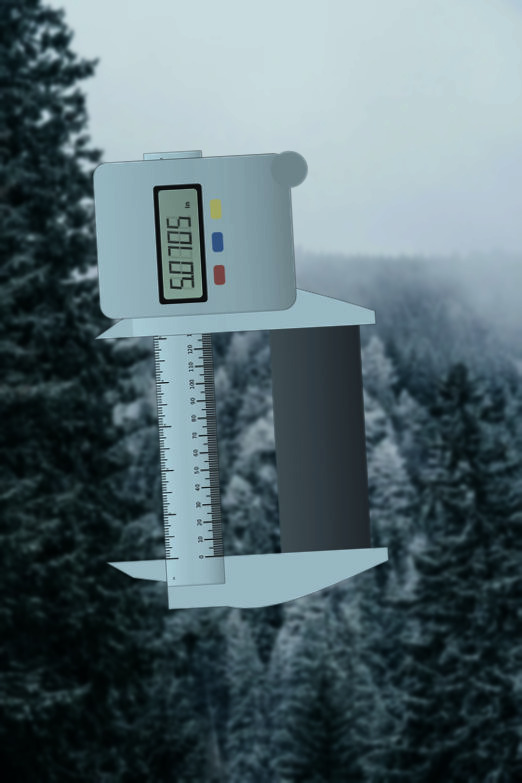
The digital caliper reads 5.0705
